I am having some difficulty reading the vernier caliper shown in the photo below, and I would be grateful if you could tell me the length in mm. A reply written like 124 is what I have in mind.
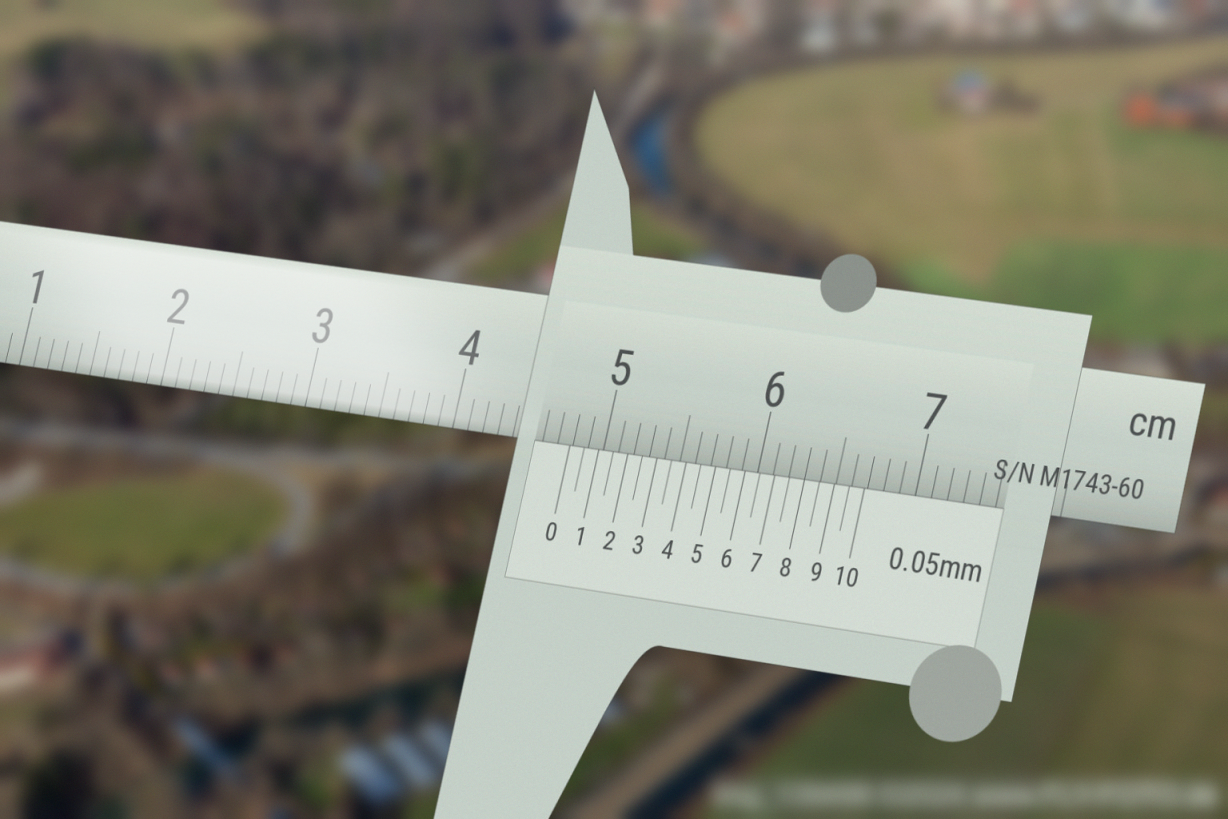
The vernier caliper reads 47.8
